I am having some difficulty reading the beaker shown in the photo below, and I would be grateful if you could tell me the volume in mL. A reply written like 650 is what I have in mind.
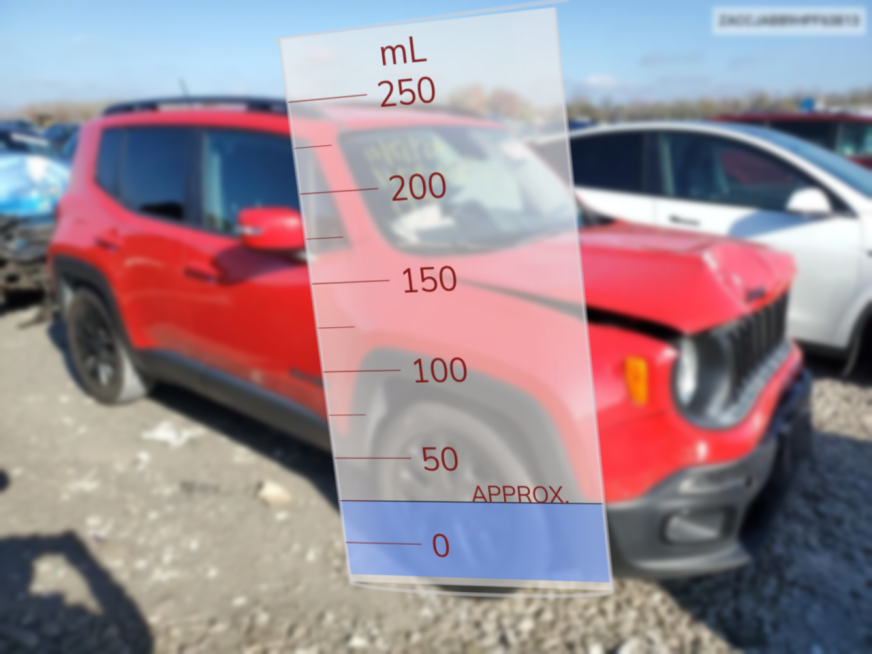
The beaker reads 25
